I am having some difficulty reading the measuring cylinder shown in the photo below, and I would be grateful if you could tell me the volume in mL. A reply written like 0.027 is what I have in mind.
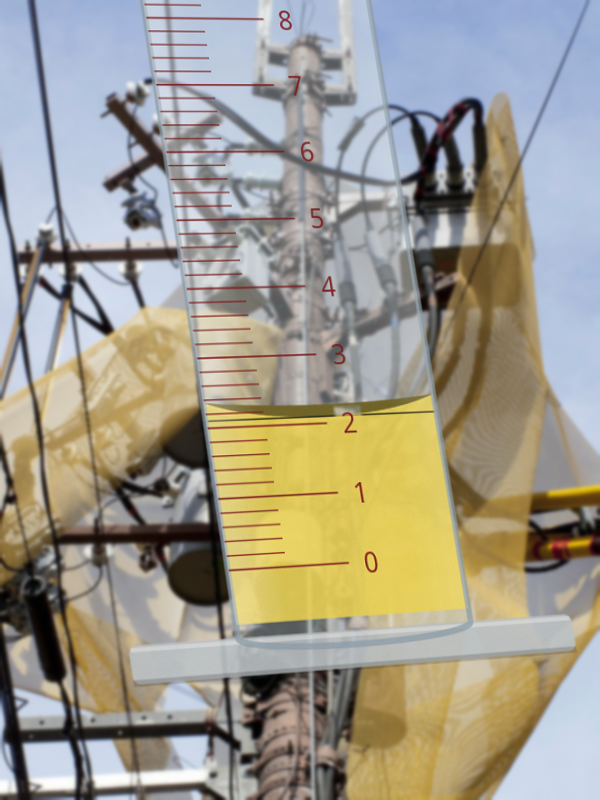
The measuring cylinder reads 2.1
